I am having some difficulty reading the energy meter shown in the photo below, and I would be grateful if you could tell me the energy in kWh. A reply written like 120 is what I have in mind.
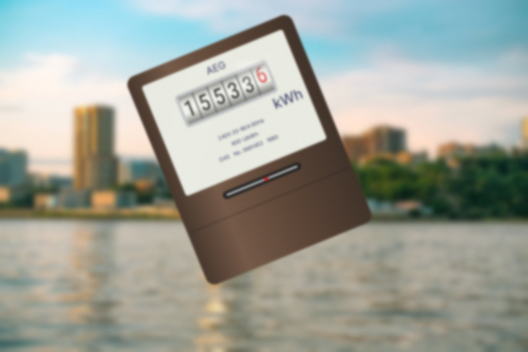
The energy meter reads 15533.6
